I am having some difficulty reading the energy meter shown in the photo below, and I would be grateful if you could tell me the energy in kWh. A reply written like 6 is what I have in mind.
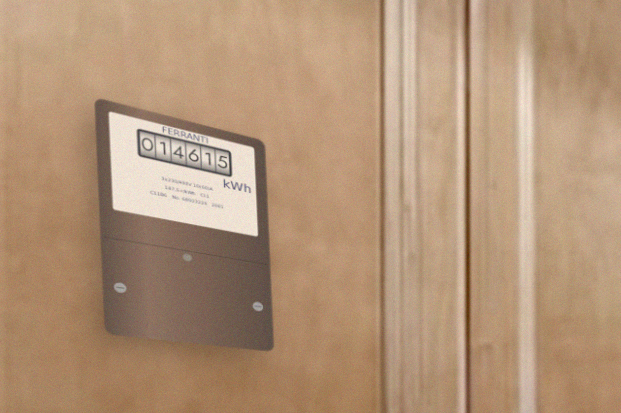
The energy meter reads 14615
